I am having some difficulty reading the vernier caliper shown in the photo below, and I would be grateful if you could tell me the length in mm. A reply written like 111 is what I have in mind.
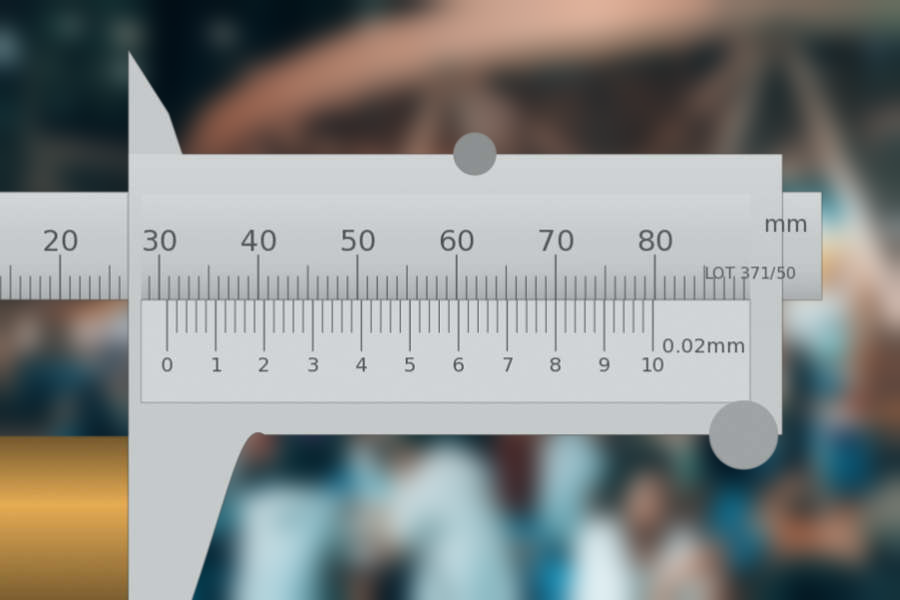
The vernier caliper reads 30.8
